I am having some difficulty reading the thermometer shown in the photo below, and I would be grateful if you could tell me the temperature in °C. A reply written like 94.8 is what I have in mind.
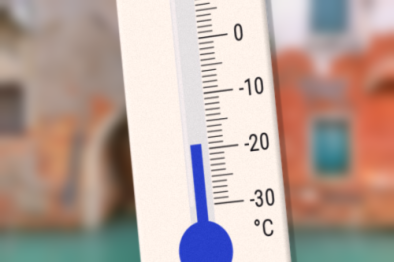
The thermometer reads -19
